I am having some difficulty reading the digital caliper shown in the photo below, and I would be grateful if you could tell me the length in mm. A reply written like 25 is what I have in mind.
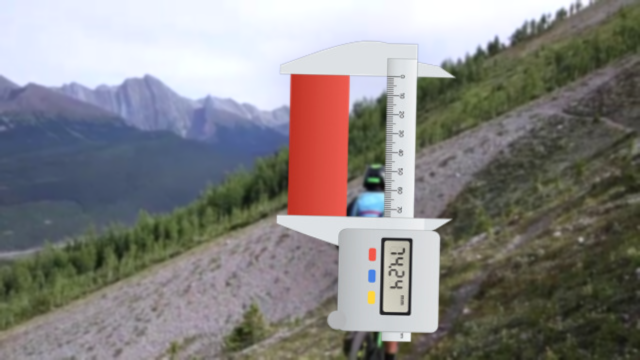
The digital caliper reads 74.24
